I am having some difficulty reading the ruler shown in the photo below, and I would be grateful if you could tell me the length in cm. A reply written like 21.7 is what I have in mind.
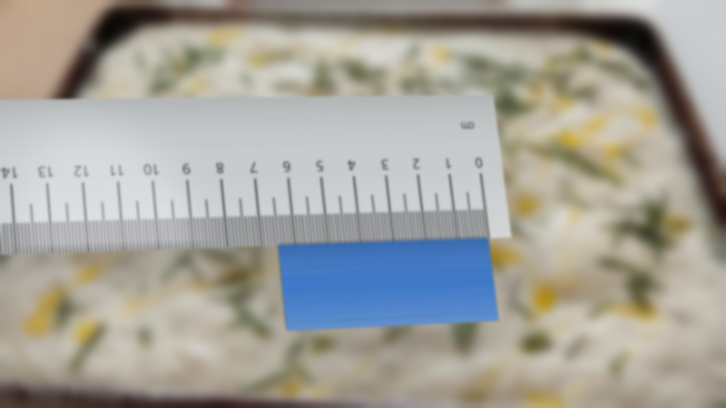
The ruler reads 6.5
